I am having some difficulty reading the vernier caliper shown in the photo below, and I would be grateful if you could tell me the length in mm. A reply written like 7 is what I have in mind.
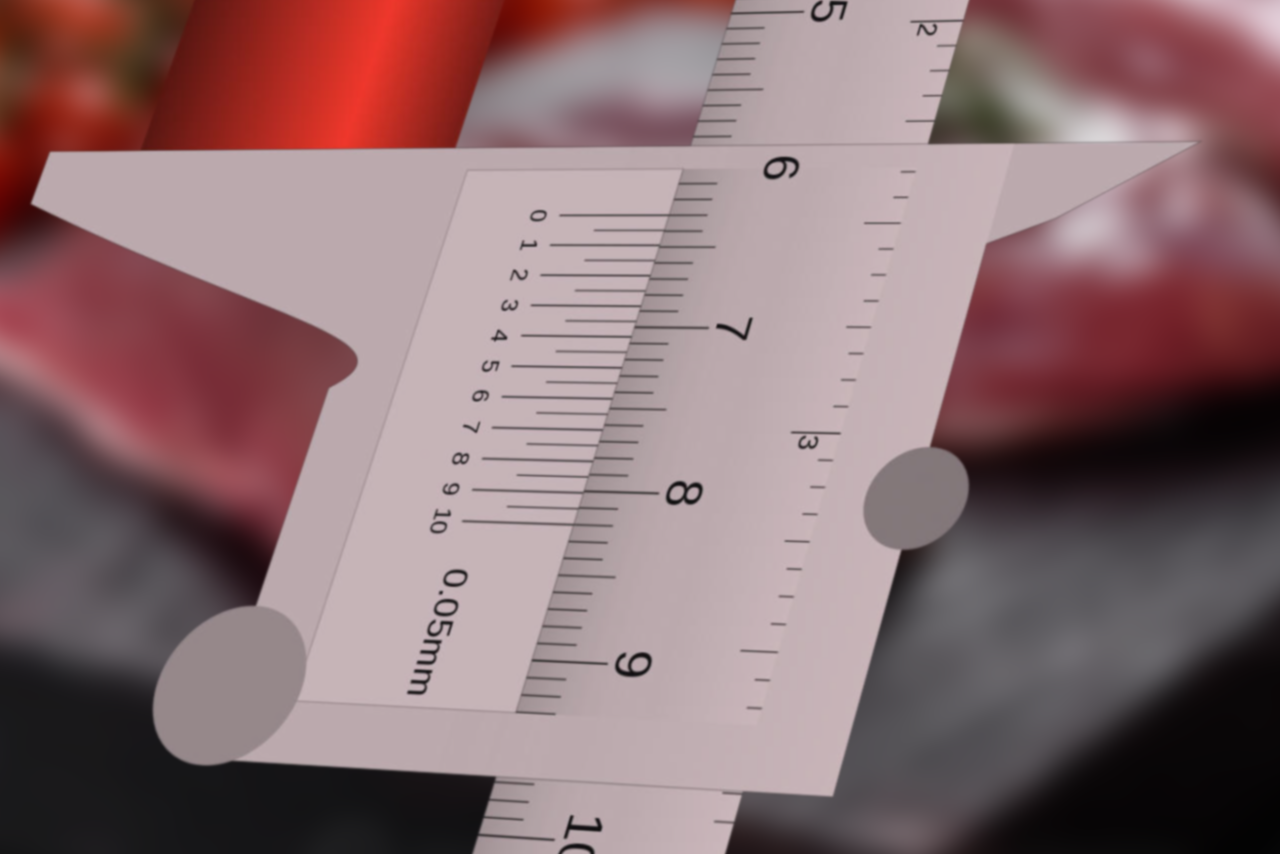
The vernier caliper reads 63.0
